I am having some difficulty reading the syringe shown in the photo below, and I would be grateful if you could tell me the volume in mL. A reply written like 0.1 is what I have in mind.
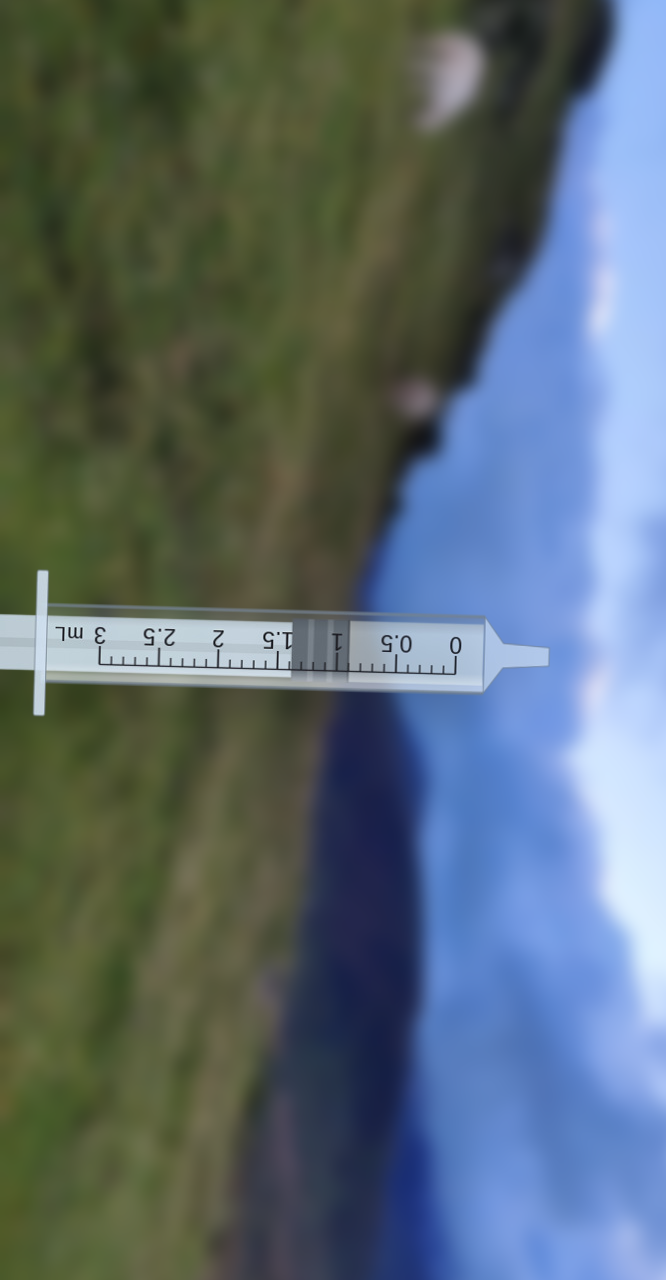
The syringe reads 0.9
